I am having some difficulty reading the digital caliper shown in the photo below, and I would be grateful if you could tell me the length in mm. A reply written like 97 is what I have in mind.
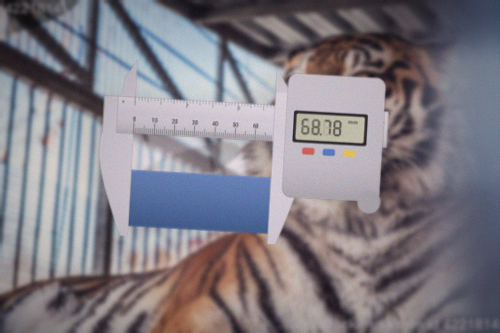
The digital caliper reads 68.78
